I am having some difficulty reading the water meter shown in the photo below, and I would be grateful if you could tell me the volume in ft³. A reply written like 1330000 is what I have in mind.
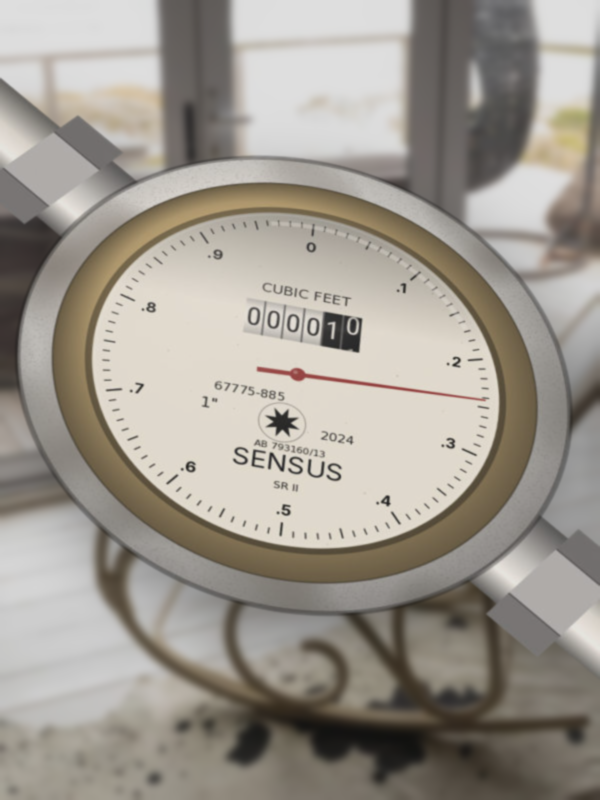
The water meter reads 10.24
